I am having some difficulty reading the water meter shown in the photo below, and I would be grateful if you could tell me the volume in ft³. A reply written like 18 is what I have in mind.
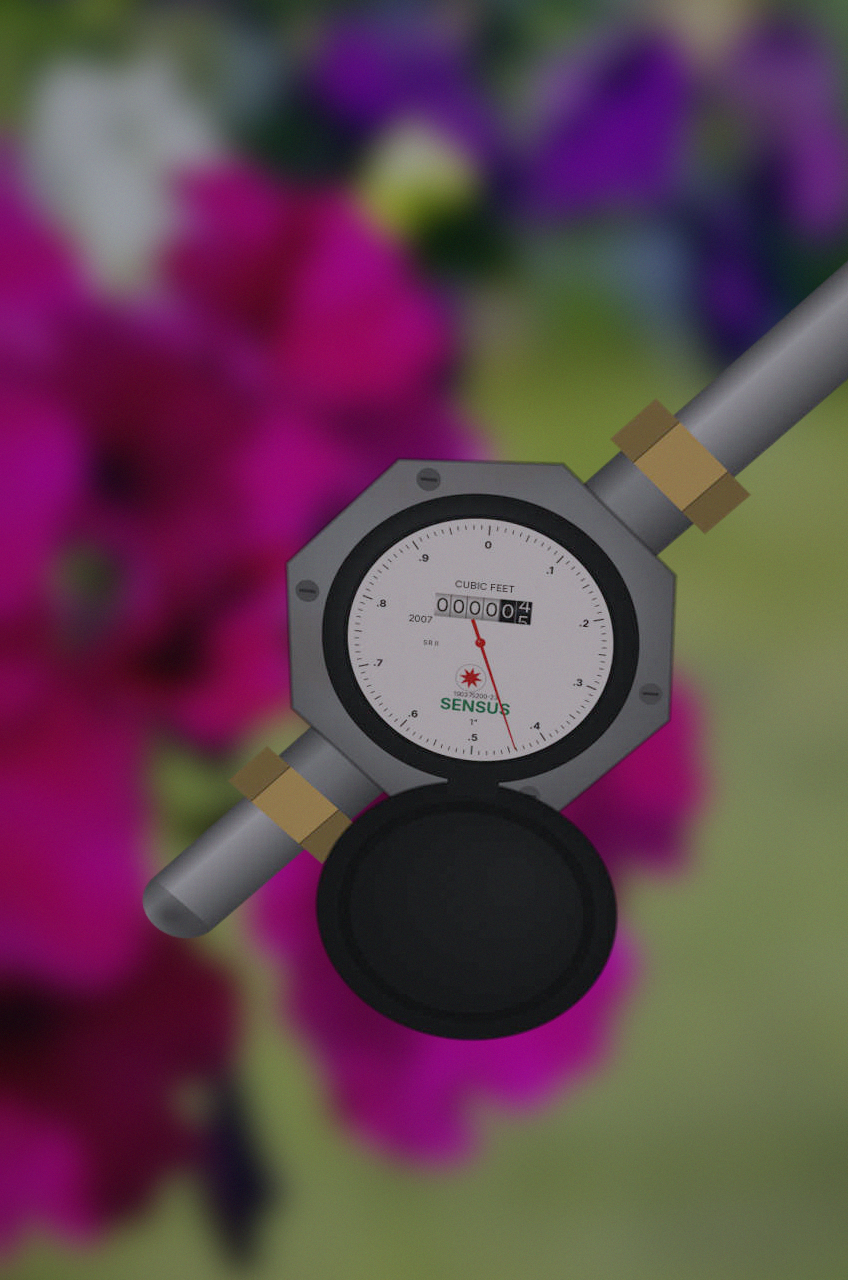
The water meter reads 4.44
